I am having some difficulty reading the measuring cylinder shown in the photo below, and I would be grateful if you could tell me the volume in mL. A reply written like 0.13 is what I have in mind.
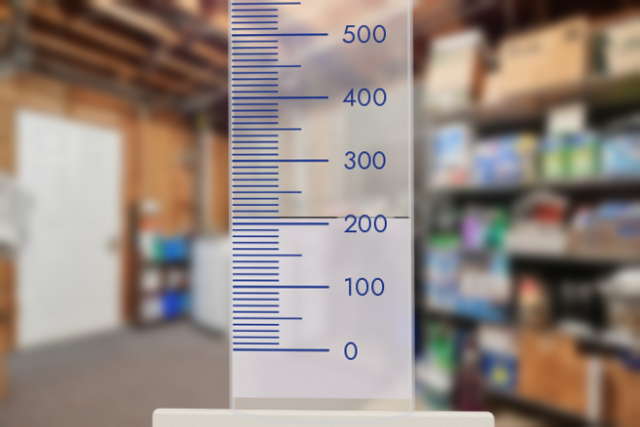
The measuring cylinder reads 210
